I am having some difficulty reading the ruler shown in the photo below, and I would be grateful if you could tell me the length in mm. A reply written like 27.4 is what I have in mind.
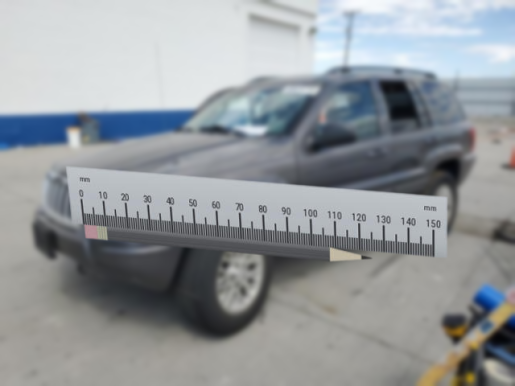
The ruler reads 125
